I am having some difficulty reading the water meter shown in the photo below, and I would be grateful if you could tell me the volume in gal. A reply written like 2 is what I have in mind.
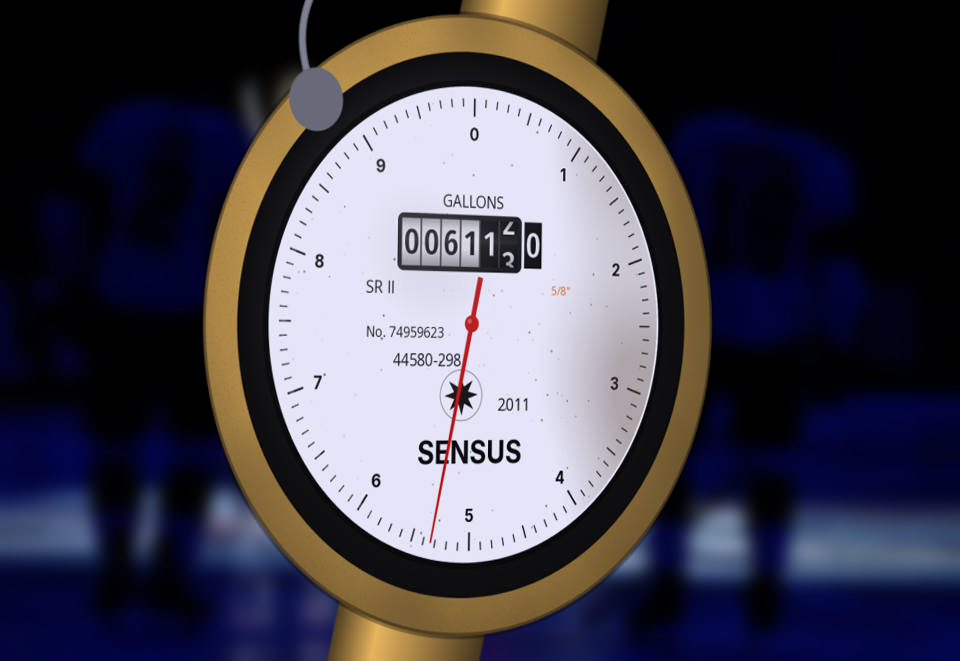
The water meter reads 61125.3
